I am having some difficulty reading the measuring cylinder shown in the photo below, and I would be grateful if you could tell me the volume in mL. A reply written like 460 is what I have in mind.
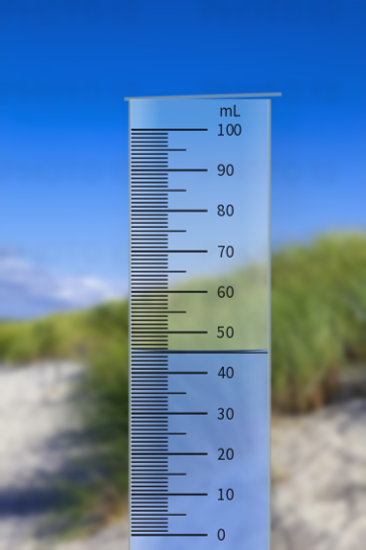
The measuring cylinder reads 45
